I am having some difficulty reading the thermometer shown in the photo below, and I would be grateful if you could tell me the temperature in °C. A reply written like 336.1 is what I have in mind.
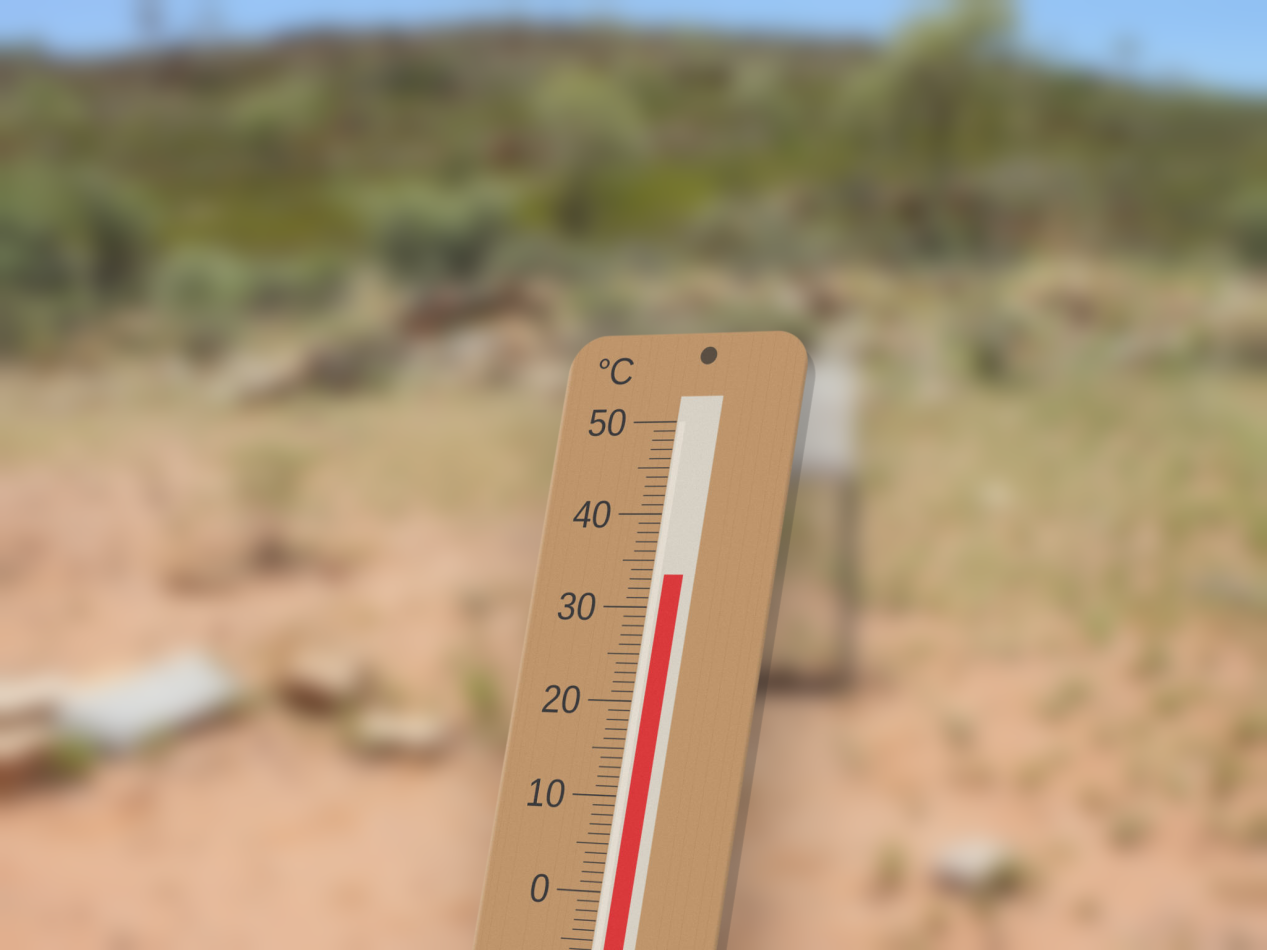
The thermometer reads 33.5
